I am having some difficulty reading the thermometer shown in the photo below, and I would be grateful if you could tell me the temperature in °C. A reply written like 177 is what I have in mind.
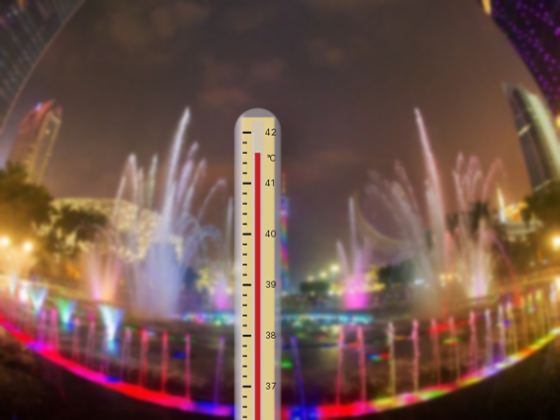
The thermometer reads 41.6
